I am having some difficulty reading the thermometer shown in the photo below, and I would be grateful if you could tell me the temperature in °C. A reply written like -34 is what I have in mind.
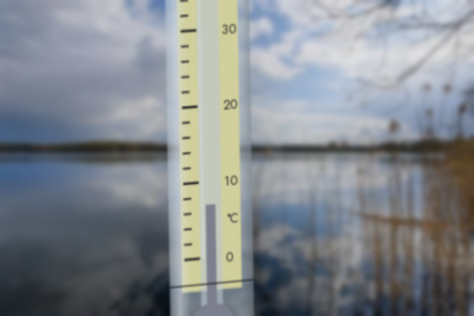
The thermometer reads 7
